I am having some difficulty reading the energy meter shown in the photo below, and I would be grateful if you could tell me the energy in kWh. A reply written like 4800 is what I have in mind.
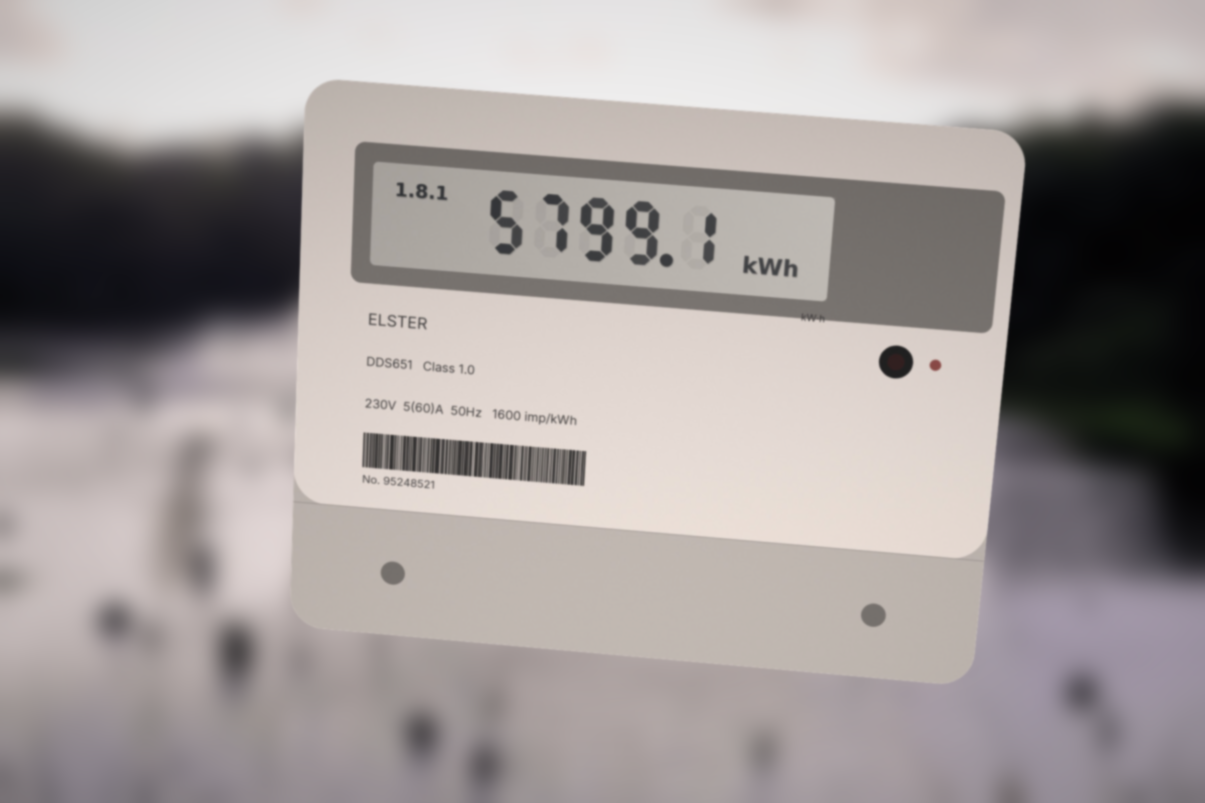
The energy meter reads 5799.1
